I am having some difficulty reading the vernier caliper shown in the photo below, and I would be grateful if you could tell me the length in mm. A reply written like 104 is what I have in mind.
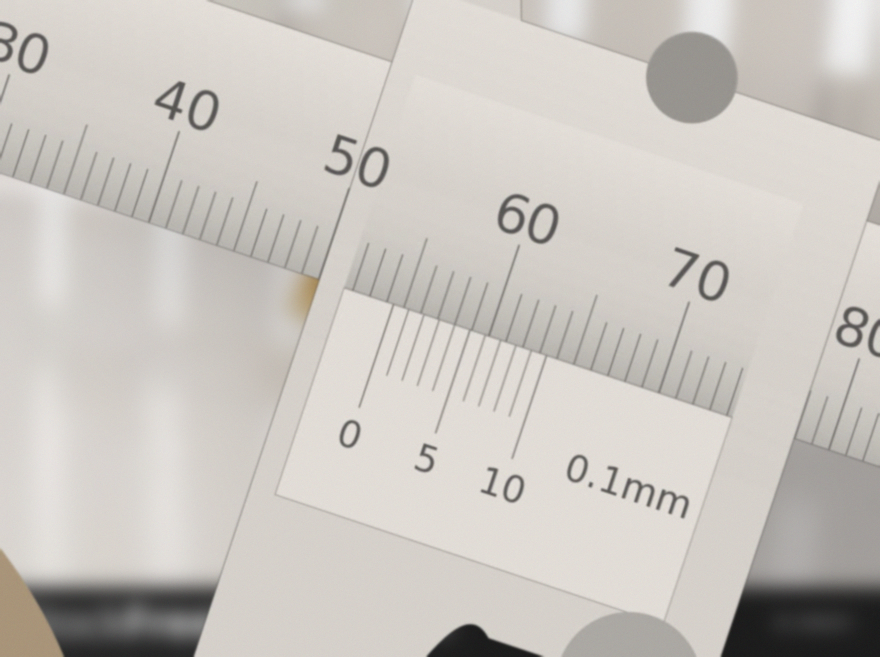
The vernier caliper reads 54.4
